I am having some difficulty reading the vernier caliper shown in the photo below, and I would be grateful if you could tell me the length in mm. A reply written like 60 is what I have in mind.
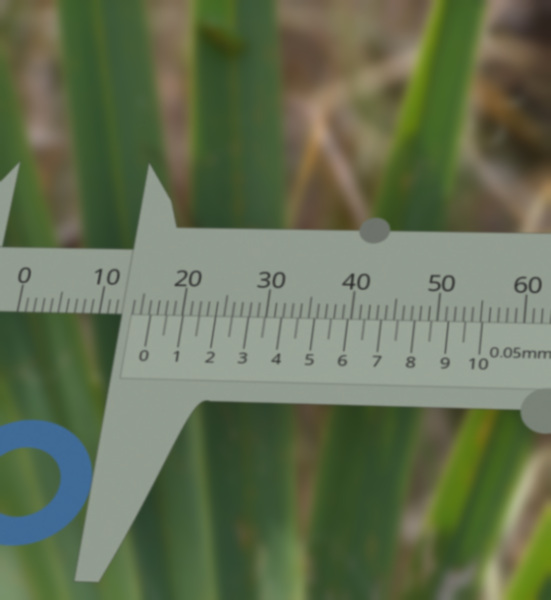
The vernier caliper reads 16.2
